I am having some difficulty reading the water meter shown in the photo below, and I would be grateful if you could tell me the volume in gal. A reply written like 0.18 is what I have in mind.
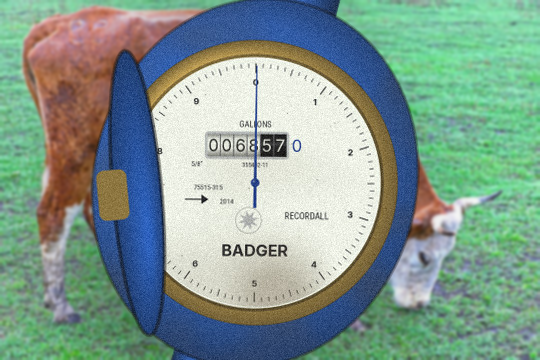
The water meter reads 68570.0
